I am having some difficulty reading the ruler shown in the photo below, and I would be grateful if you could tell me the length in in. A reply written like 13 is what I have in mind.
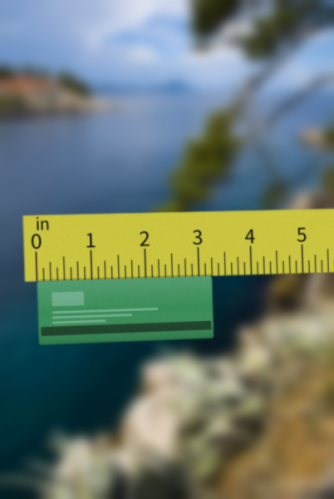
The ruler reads 3.25
